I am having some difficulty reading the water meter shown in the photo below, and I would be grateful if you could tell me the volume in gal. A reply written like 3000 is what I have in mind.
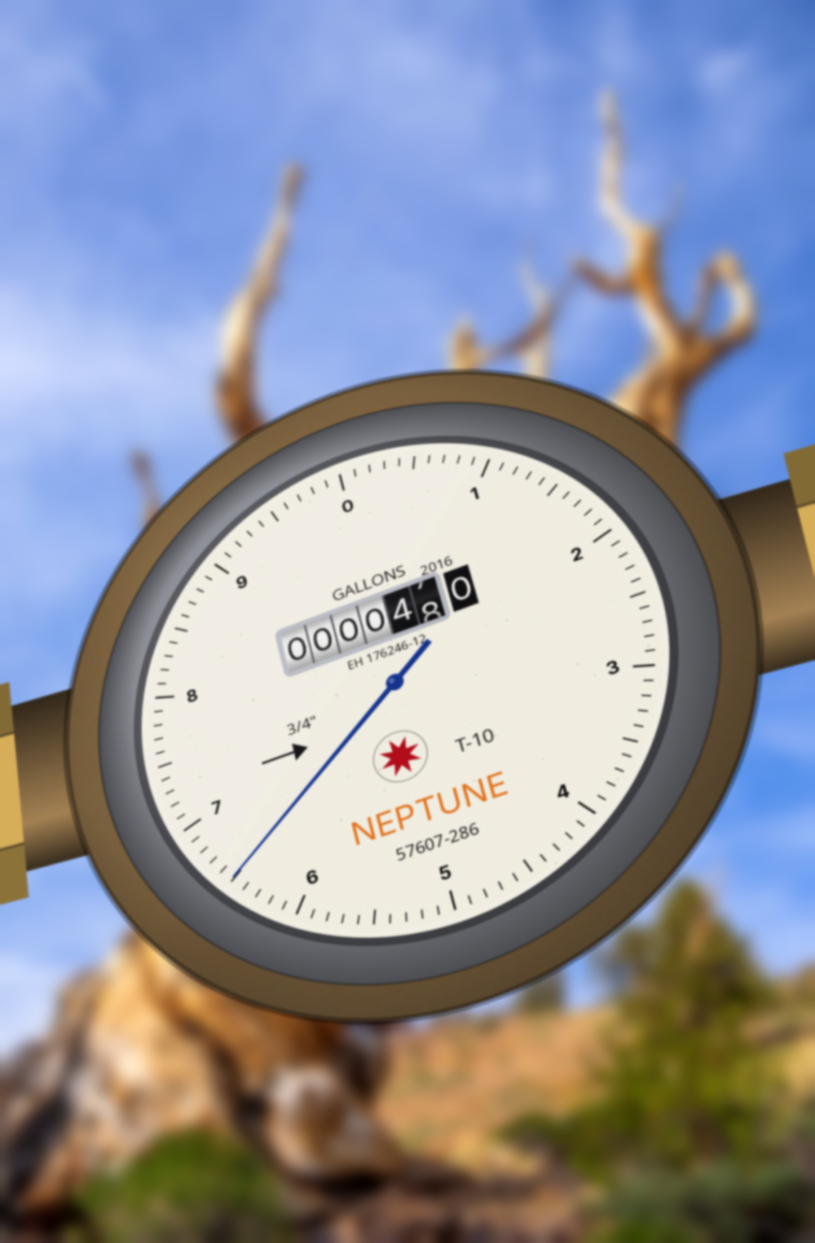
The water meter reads 476.5
